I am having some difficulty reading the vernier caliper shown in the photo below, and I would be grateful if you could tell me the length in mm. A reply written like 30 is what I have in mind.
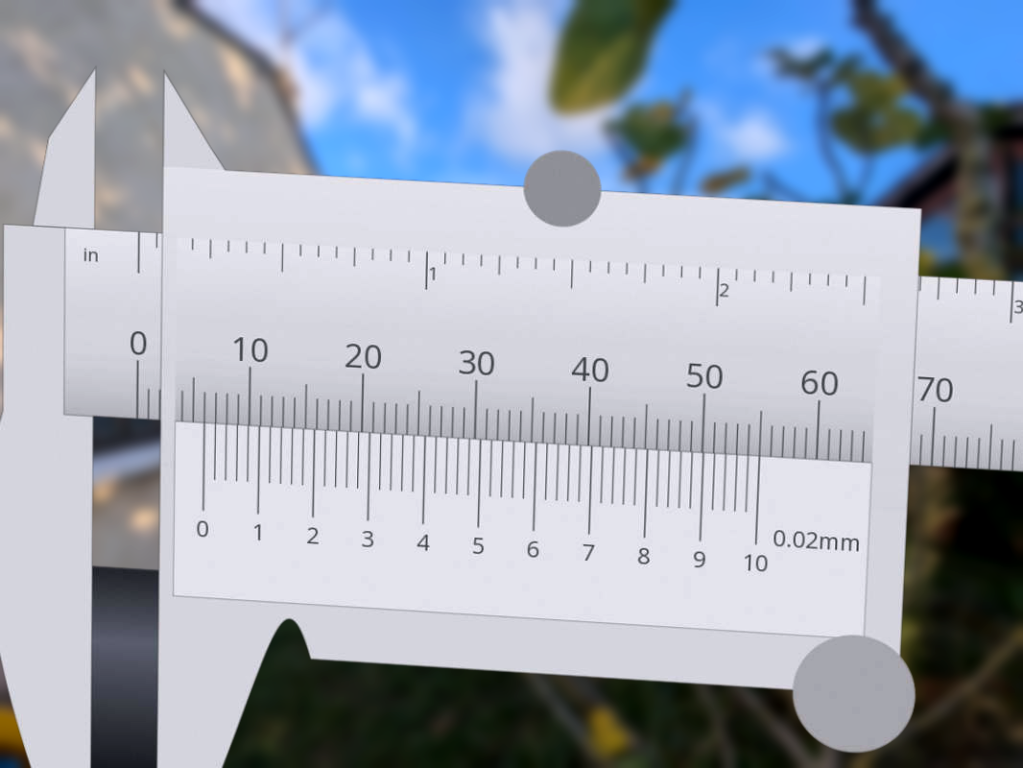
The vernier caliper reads 6.0
